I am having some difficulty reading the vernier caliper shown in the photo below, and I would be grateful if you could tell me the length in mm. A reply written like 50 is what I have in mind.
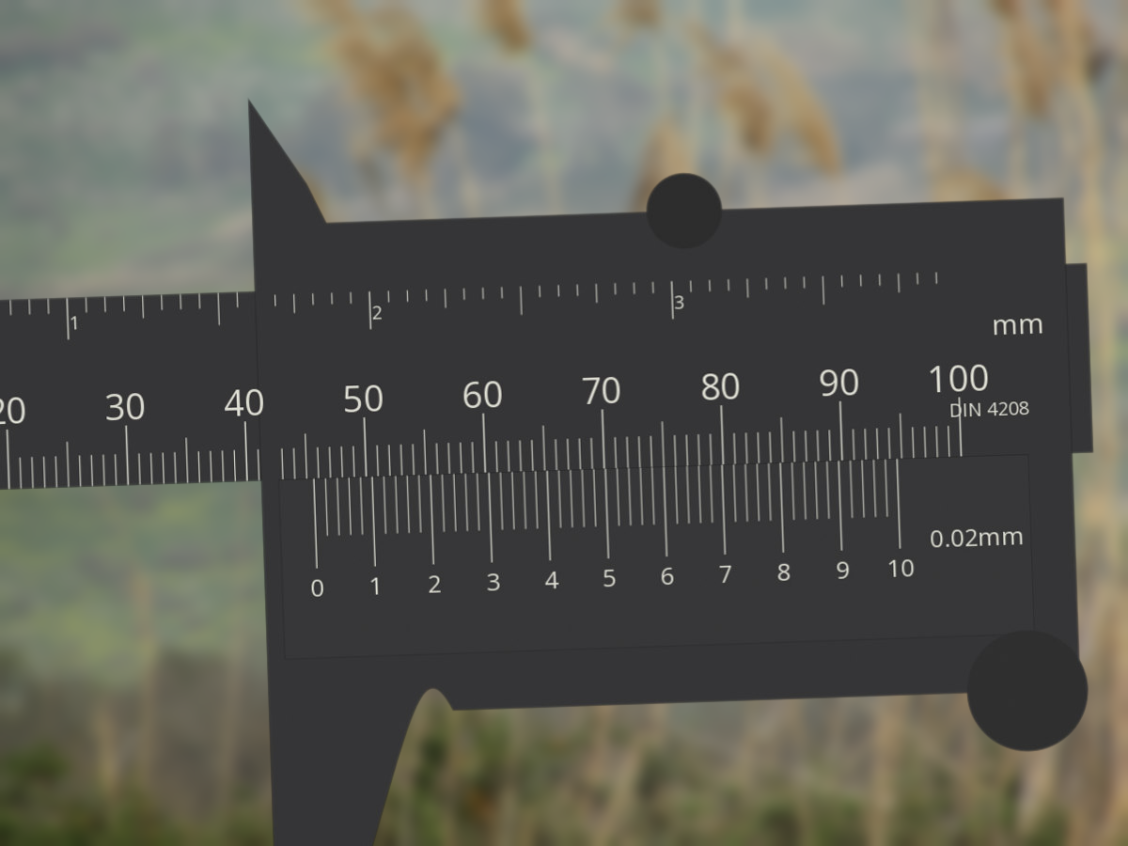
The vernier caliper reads 45.6
